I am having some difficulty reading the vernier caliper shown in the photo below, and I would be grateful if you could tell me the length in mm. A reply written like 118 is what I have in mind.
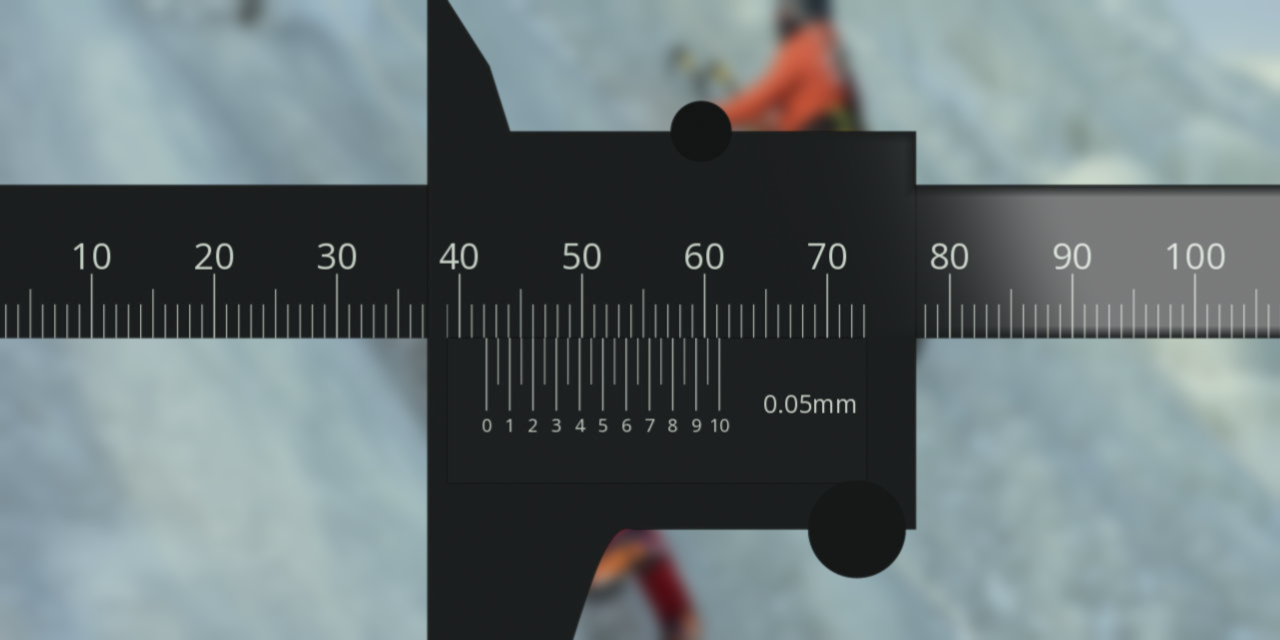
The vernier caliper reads 42.2
